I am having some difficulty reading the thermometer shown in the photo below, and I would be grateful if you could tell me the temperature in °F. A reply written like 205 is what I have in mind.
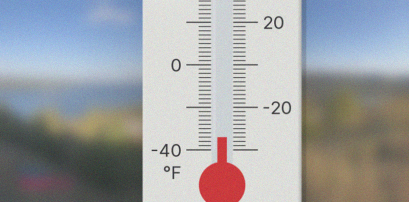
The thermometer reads -34
